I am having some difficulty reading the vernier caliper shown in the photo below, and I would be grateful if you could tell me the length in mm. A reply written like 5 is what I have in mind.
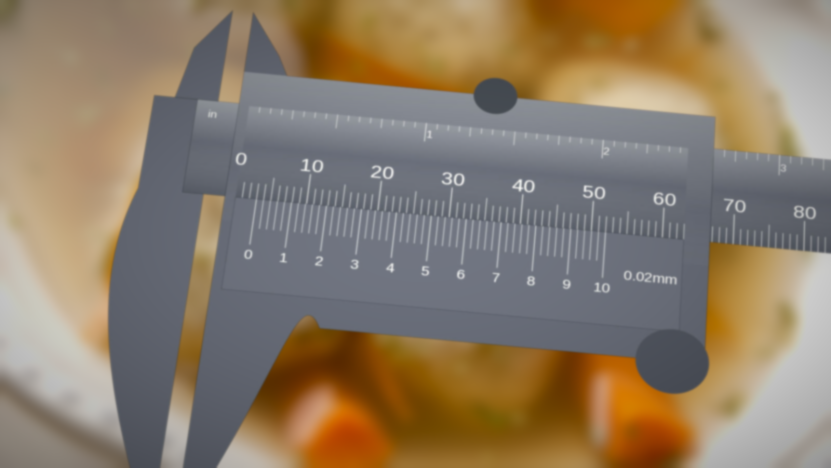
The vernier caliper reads 3.0
